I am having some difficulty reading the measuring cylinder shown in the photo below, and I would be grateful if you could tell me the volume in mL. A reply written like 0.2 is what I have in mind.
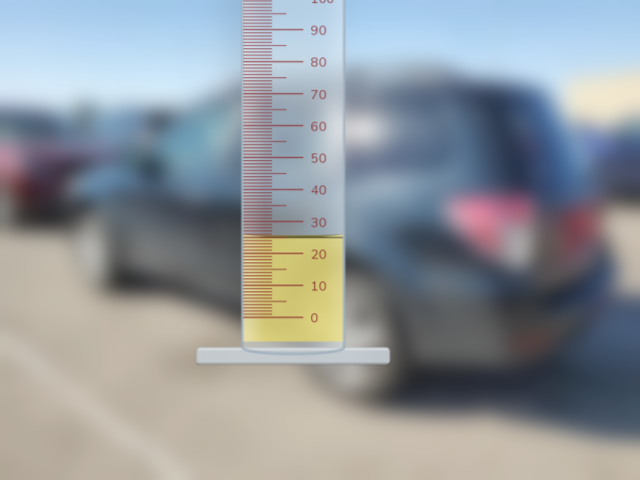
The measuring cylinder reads 25
